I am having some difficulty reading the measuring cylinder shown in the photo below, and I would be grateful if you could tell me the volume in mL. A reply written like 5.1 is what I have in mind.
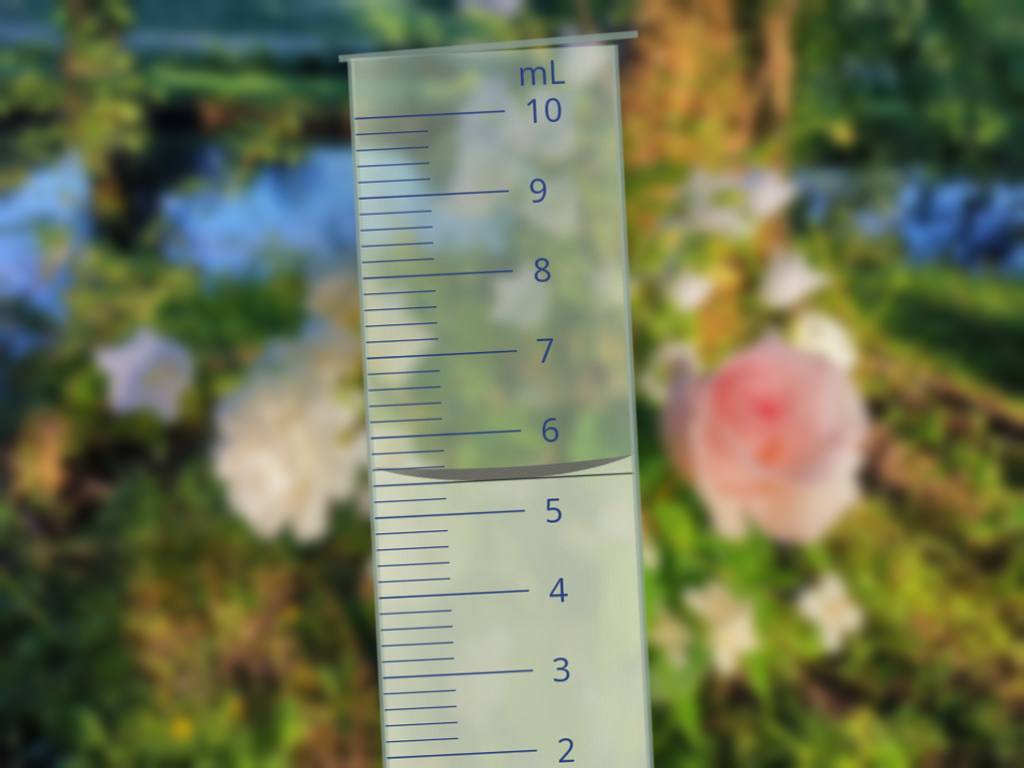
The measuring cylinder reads 5.4
